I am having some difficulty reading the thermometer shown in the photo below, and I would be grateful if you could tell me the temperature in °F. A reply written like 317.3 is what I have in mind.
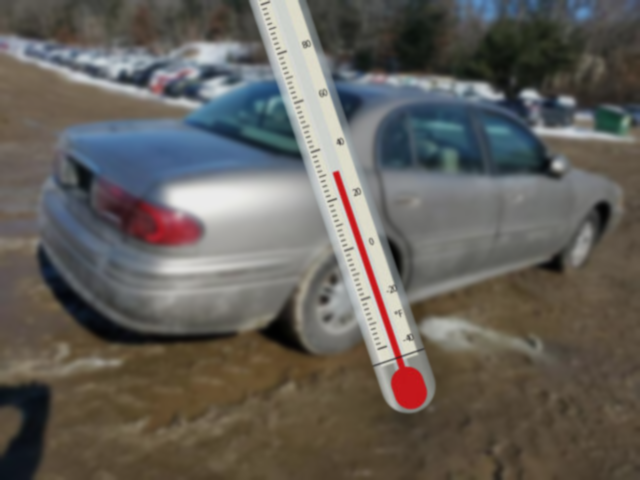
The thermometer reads 30
